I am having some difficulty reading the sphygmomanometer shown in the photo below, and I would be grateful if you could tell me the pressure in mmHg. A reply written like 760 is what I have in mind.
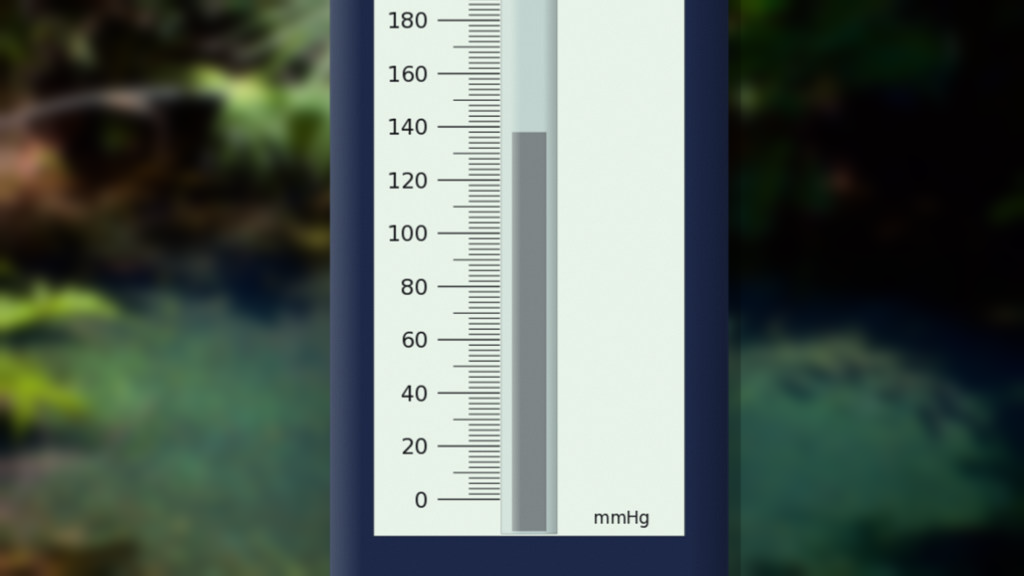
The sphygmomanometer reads 138
